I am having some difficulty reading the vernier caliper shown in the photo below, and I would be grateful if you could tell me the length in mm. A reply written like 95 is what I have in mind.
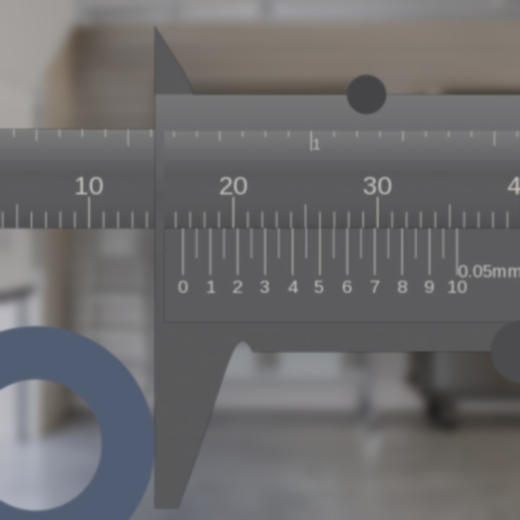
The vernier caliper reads 16.5
